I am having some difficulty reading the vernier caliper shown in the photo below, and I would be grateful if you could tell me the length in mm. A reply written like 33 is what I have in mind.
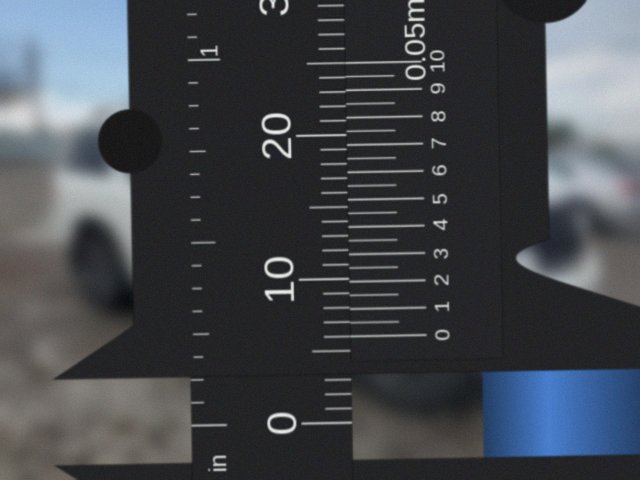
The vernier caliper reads 6.0
